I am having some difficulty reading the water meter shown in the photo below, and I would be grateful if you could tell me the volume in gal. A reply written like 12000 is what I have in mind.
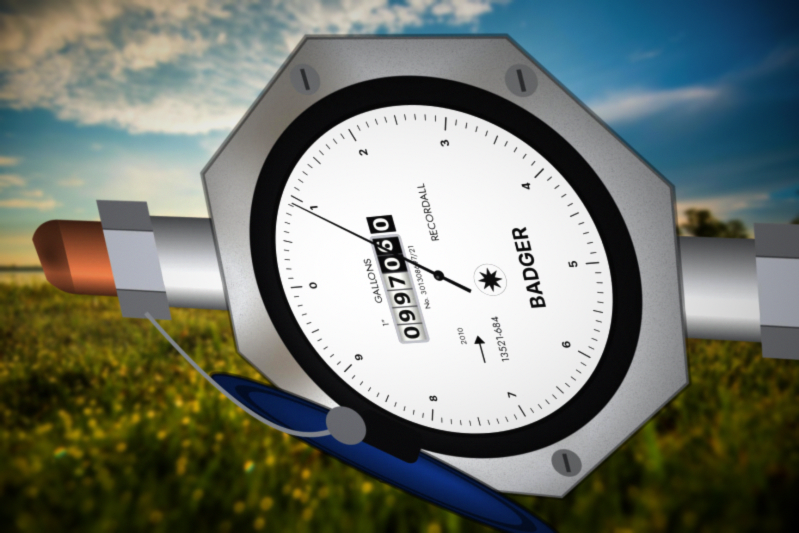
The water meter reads 997060.9
